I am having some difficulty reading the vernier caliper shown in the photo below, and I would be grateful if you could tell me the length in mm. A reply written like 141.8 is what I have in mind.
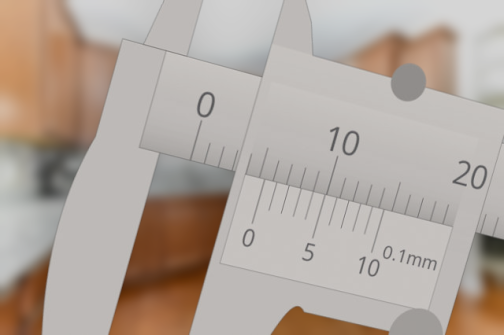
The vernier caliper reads 5.4
